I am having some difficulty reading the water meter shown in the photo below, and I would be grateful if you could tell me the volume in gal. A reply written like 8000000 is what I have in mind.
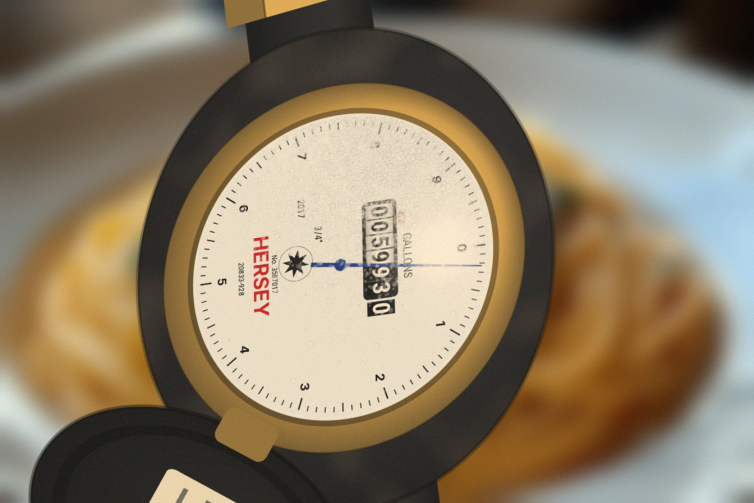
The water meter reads 59930.2
